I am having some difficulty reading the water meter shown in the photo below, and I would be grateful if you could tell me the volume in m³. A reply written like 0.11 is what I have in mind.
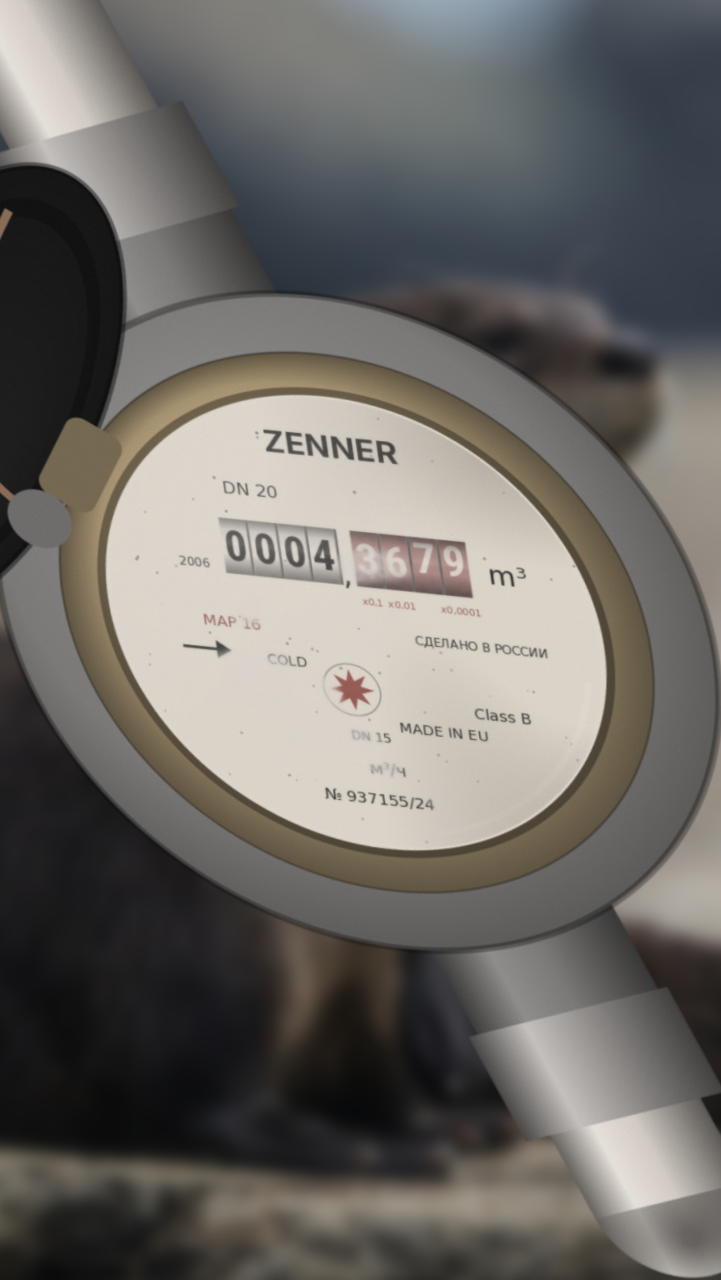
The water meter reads 4.3679
